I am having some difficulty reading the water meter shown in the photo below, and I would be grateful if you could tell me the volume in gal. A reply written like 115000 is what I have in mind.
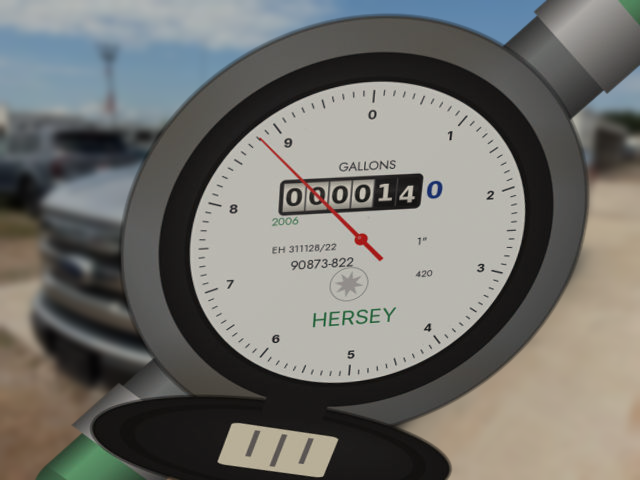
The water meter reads 138.8
